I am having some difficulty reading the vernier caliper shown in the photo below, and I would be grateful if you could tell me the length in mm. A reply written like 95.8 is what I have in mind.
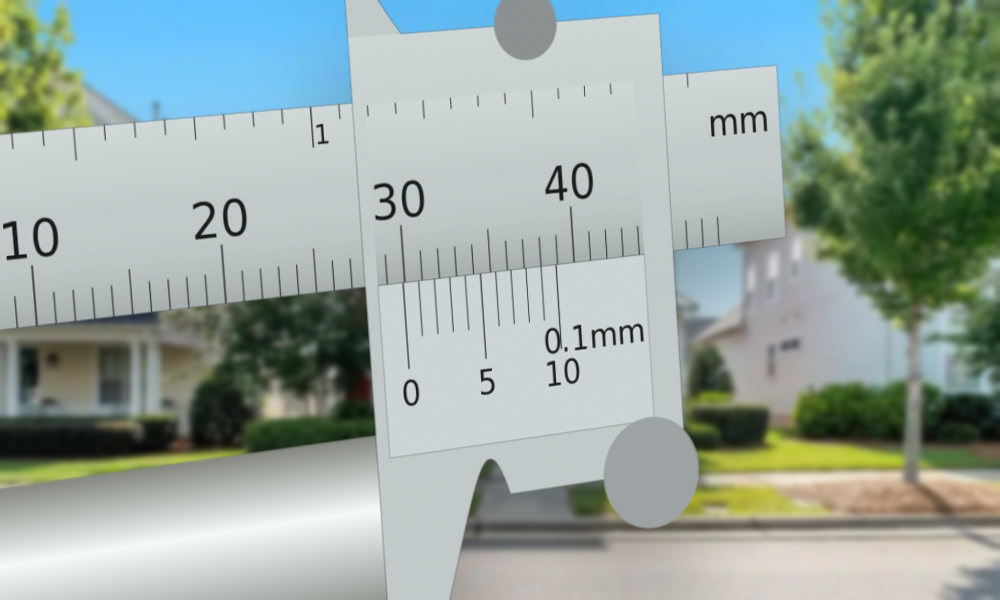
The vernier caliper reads 29.9
